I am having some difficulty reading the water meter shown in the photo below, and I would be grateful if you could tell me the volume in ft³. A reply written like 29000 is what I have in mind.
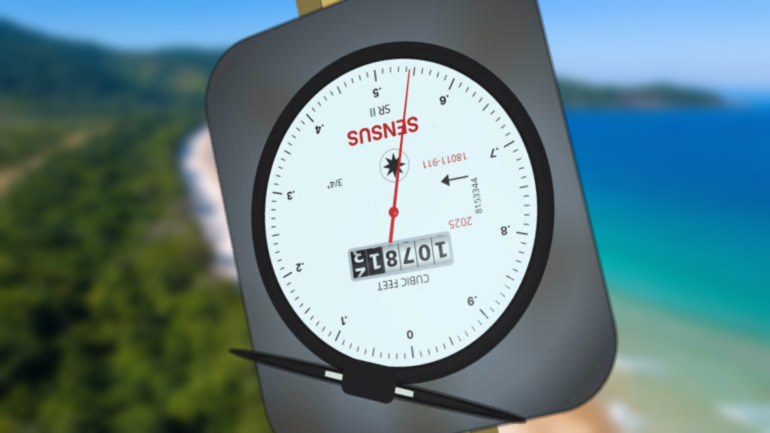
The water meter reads 107812.54
